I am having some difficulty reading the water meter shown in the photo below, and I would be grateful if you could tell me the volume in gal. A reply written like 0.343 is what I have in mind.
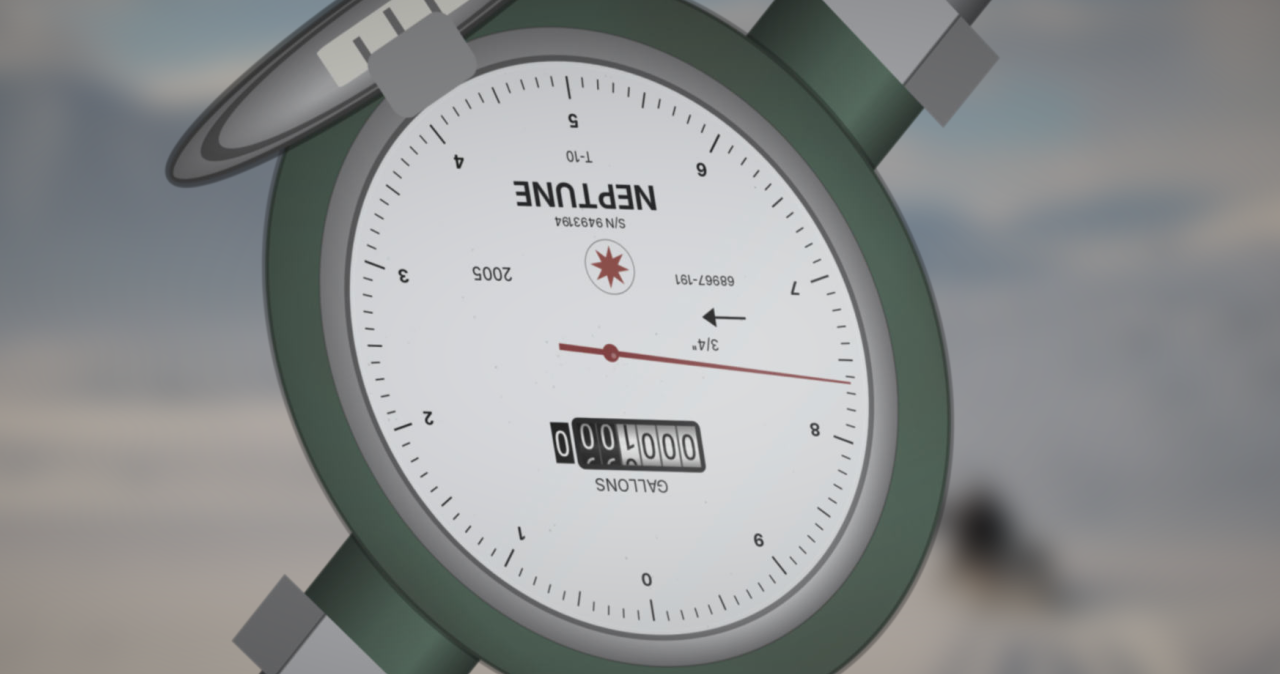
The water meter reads 997.6
